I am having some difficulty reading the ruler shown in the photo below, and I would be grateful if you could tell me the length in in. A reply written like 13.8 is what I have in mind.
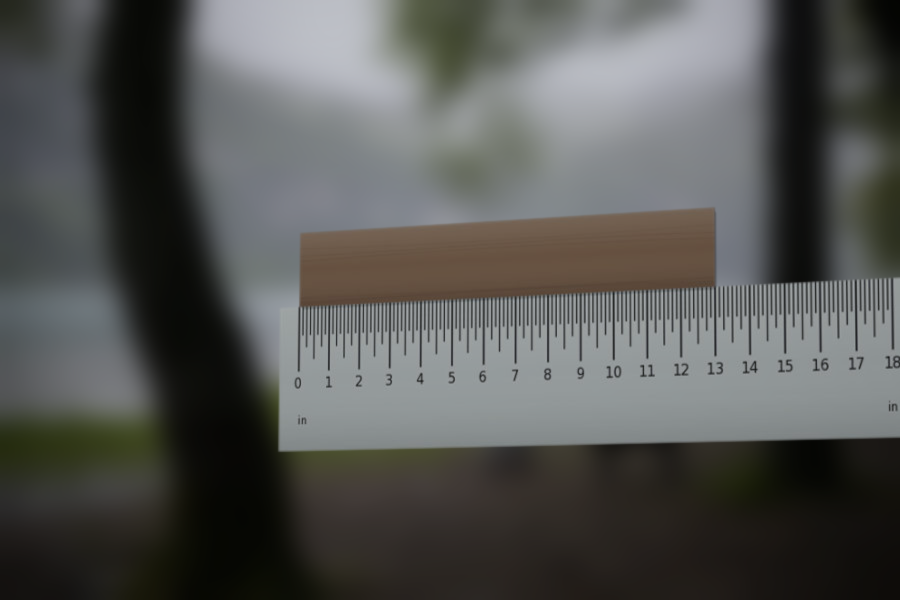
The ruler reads 13
